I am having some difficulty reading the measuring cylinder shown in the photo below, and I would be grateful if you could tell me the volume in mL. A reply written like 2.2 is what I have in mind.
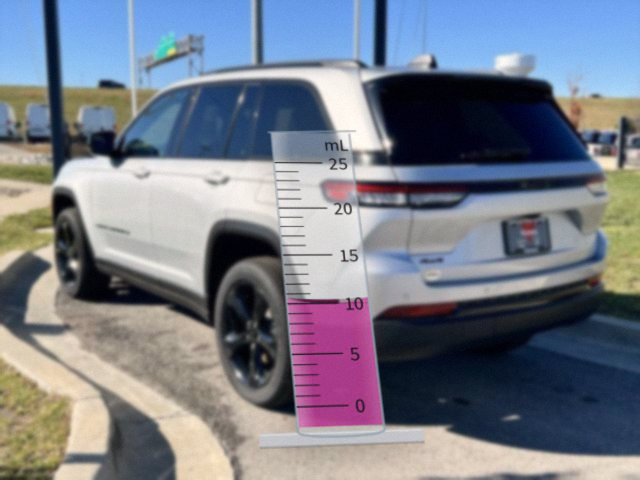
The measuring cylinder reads 10
